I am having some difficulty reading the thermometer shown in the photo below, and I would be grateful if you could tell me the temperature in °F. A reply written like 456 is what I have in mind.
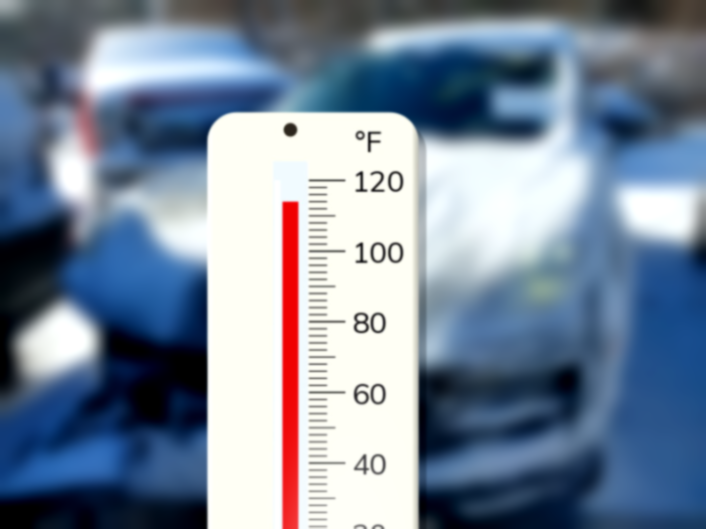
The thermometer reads 114
